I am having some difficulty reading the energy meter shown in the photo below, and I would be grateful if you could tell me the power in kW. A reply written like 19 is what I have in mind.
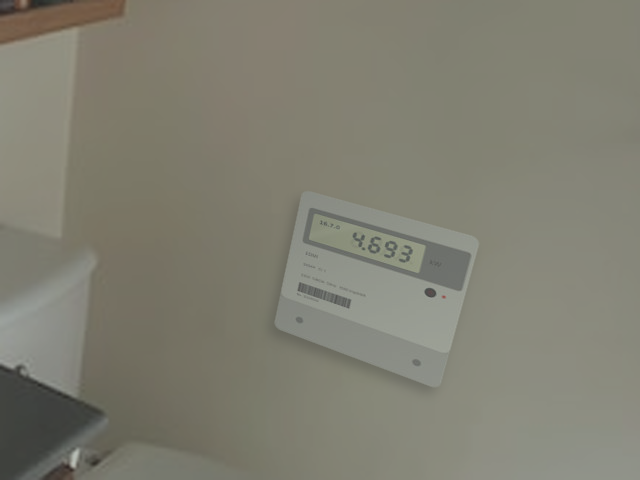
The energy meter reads 4.693
